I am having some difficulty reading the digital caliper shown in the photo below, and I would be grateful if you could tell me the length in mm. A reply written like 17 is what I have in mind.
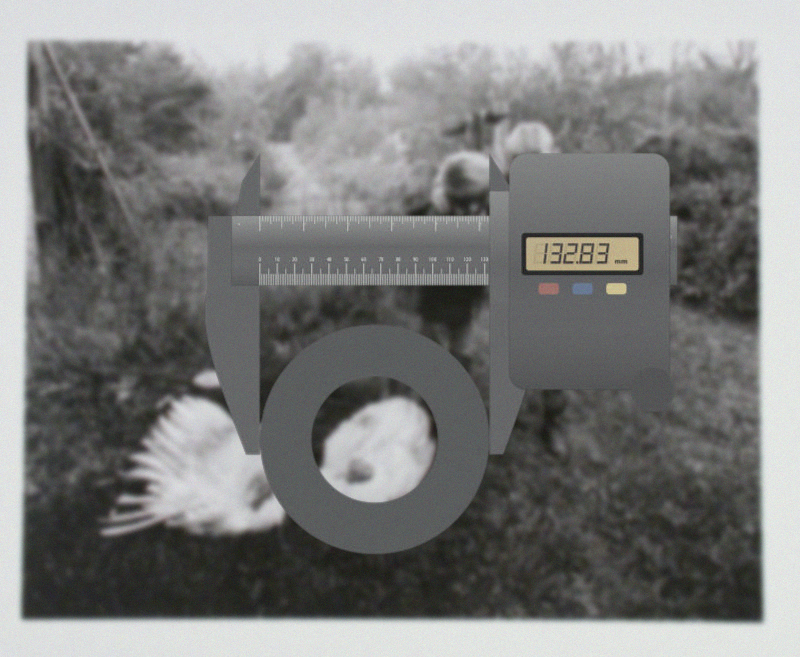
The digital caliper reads 132.83
